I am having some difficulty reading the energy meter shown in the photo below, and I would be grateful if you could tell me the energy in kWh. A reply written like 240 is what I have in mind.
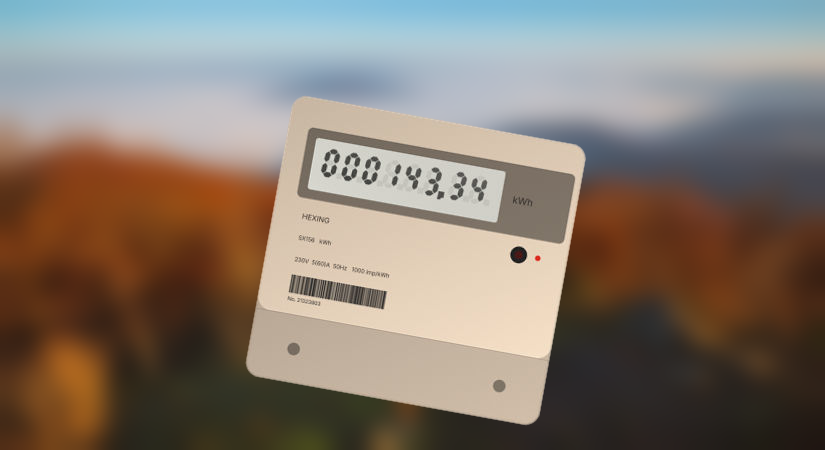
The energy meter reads 143.34
